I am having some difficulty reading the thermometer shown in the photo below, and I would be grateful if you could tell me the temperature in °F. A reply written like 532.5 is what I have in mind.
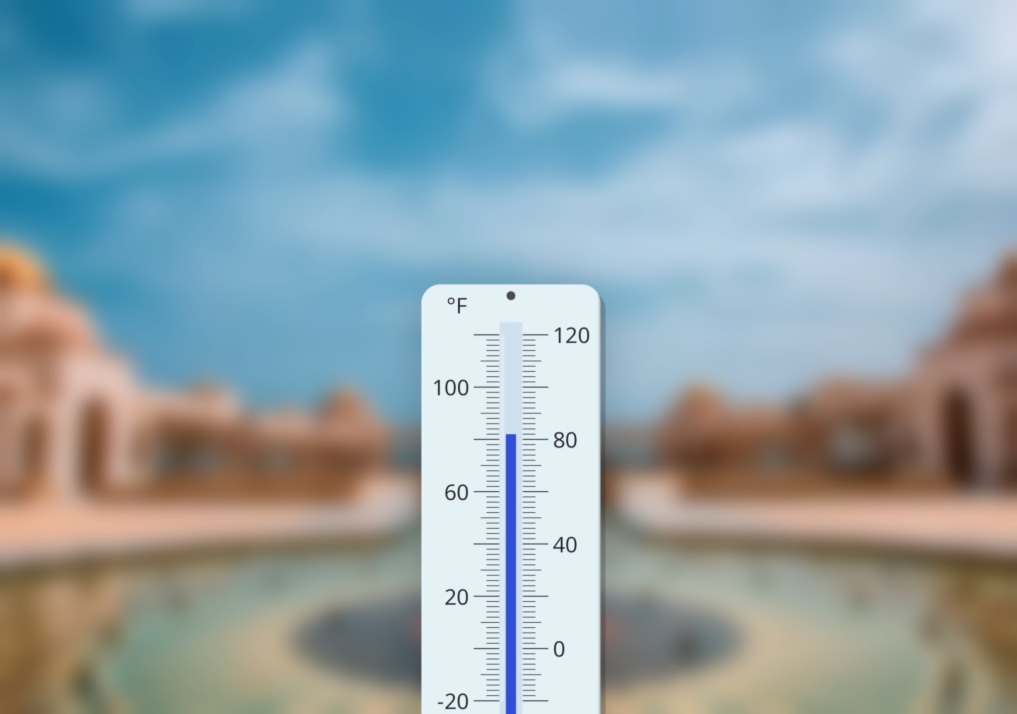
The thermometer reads 82
